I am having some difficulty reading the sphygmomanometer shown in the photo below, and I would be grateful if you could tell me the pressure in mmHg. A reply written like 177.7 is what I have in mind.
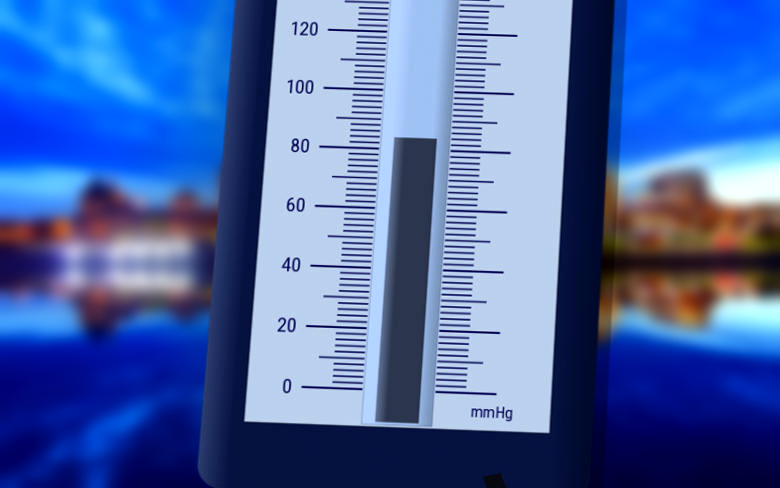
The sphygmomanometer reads 84
